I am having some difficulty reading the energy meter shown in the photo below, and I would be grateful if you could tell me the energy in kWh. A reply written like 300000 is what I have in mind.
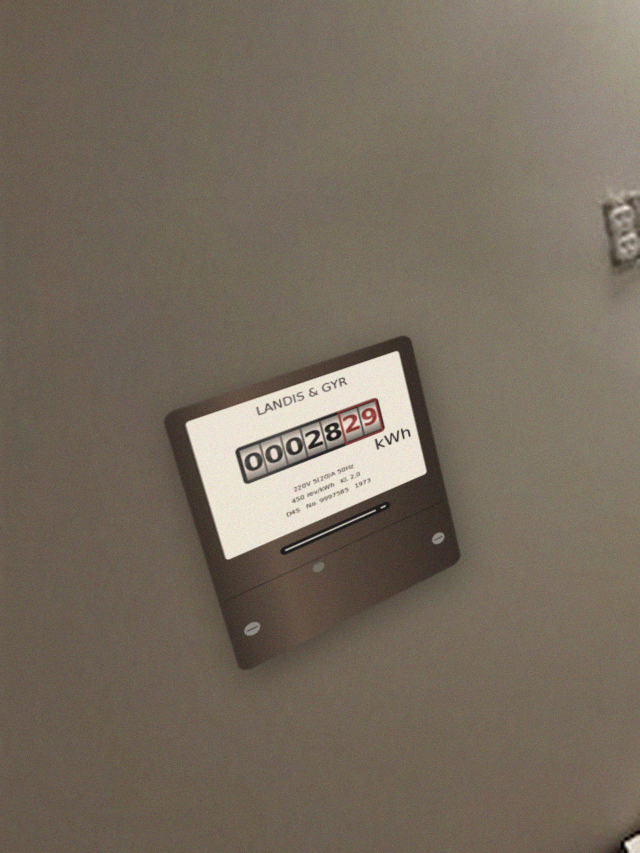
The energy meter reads 28.29
